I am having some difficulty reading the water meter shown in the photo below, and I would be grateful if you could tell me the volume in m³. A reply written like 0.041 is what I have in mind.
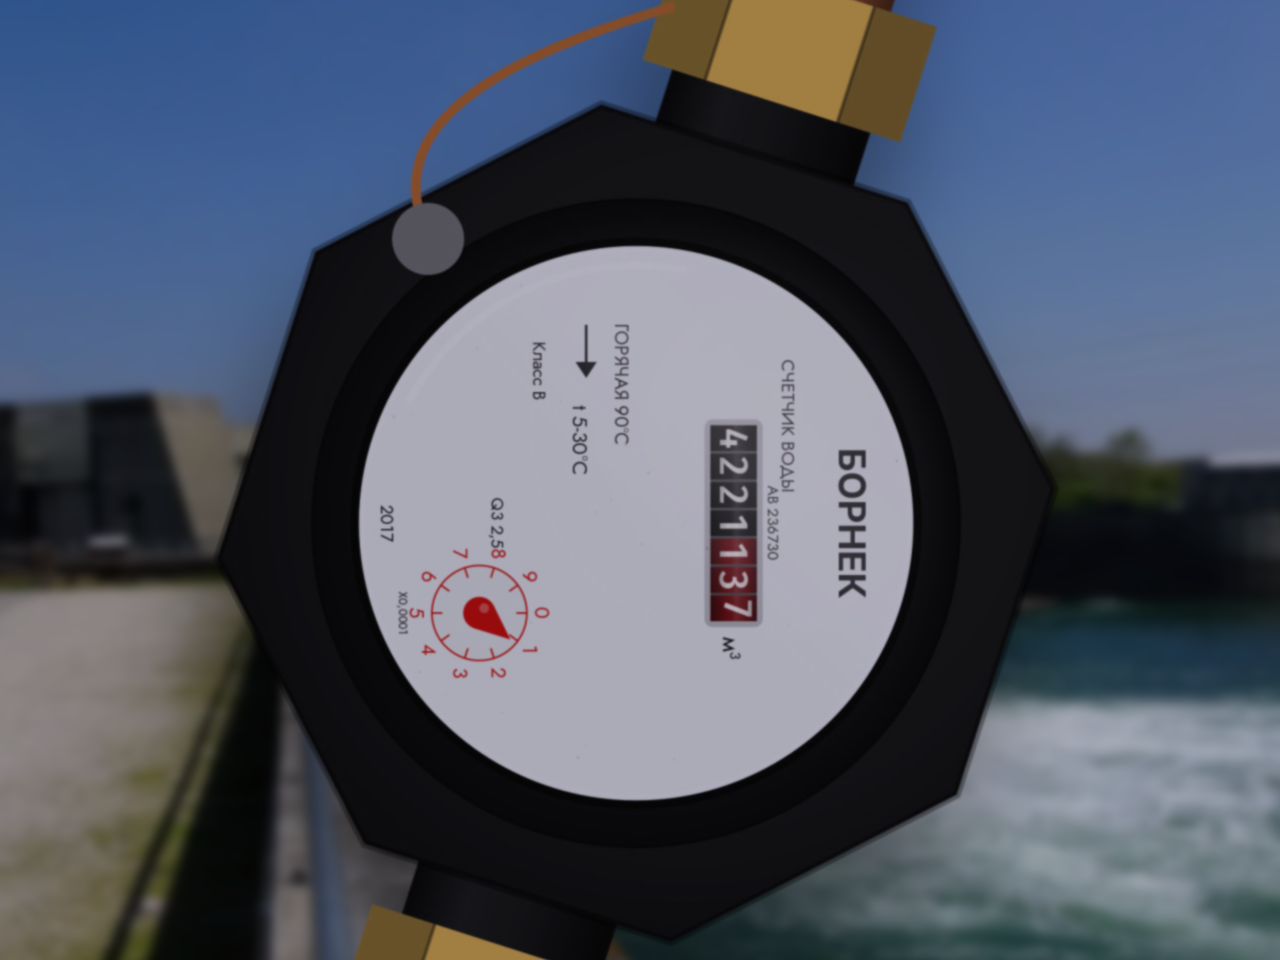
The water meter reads 4221.1371
